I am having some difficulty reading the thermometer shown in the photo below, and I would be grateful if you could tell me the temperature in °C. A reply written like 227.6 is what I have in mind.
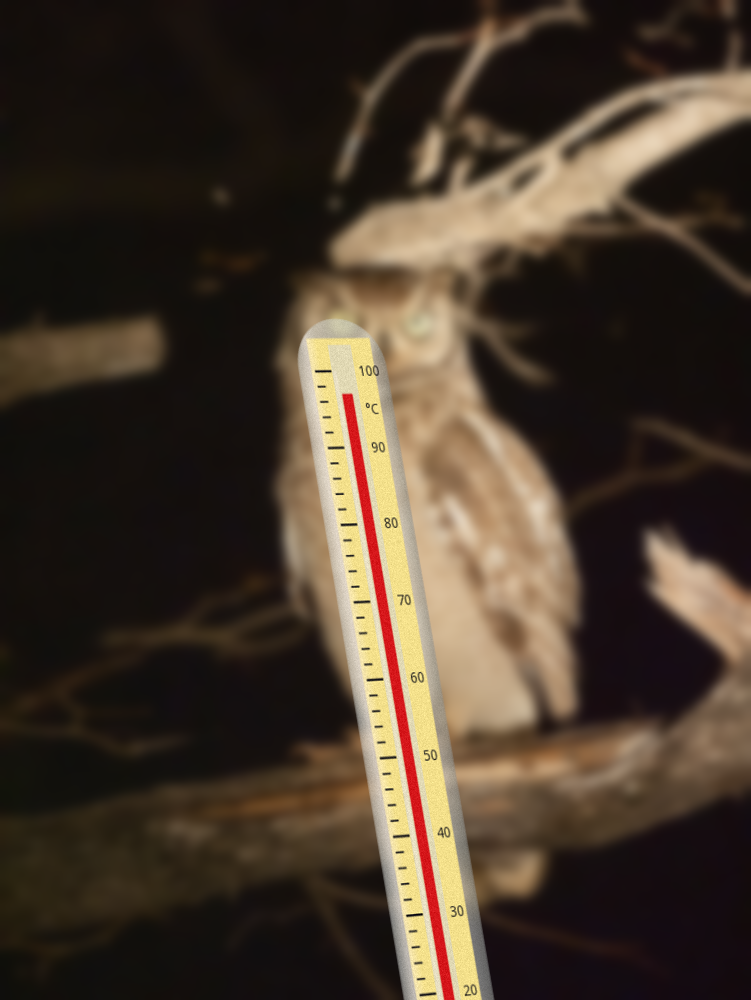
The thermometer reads 97
